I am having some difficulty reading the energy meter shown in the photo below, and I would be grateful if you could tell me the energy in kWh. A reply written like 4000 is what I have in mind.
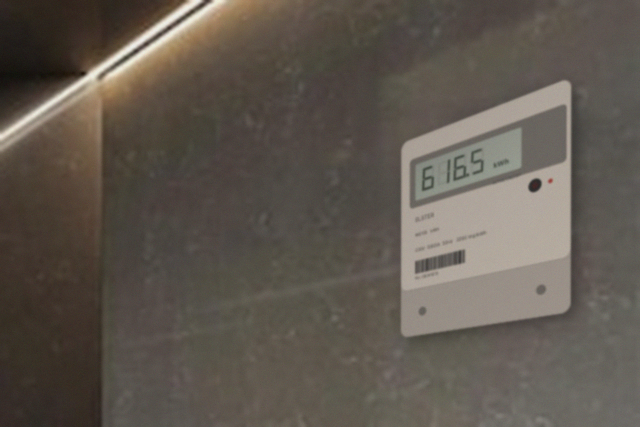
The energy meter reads 616.5
